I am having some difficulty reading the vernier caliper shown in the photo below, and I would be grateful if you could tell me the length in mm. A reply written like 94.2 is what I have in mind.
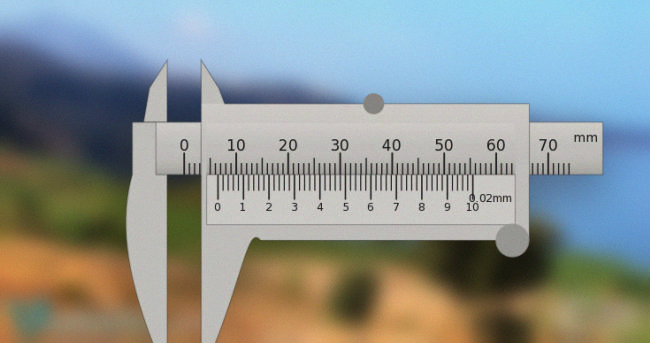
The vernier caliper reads 6.5
